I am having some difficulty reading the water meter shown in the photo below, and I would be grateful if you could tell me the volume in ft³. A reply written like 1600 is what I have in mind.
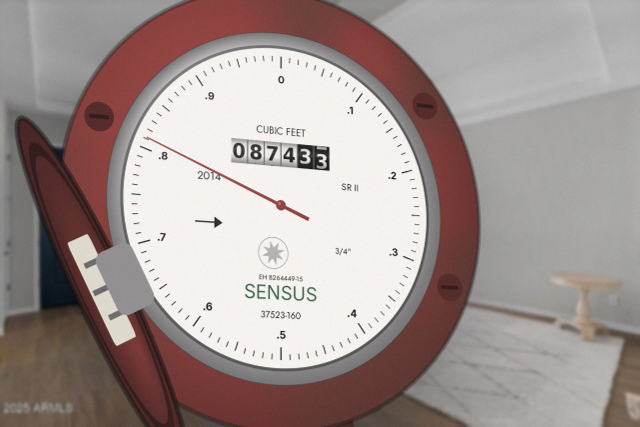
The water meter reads 87432.81
